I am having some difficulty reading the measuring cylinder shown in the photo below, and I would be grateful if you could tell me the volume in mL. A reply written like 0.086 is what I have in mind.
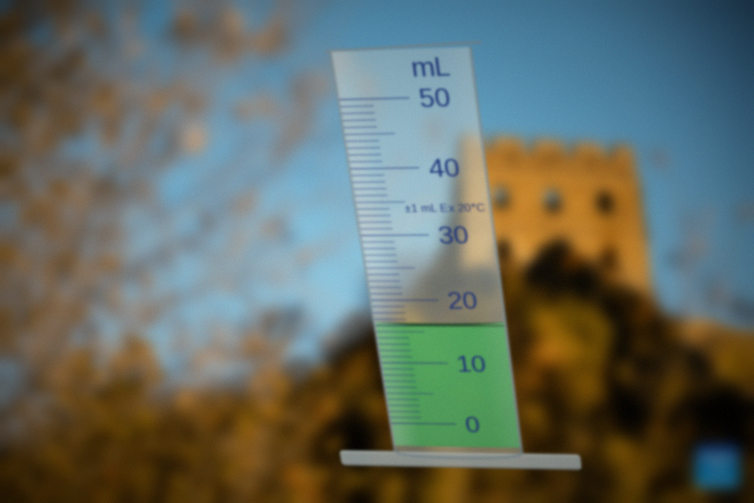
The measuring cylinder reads 16
